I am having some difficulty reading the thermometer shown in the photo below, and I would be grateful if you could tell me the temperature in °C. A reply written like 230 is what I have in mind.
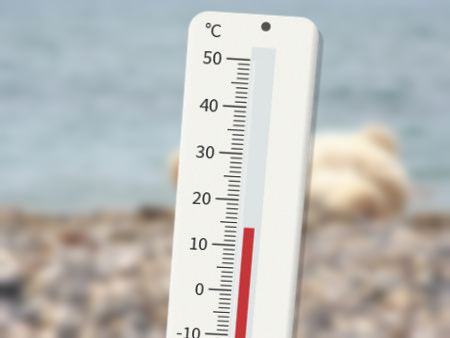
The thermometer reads 14
